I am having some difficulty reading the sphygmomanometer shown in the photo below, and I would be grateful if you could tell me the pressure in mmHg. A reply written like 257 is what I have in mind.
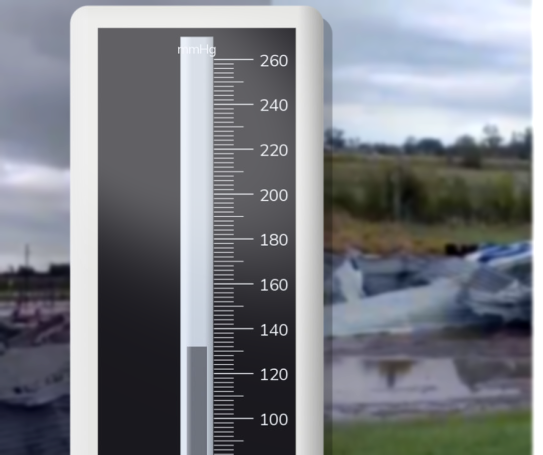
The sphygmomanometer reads 132
